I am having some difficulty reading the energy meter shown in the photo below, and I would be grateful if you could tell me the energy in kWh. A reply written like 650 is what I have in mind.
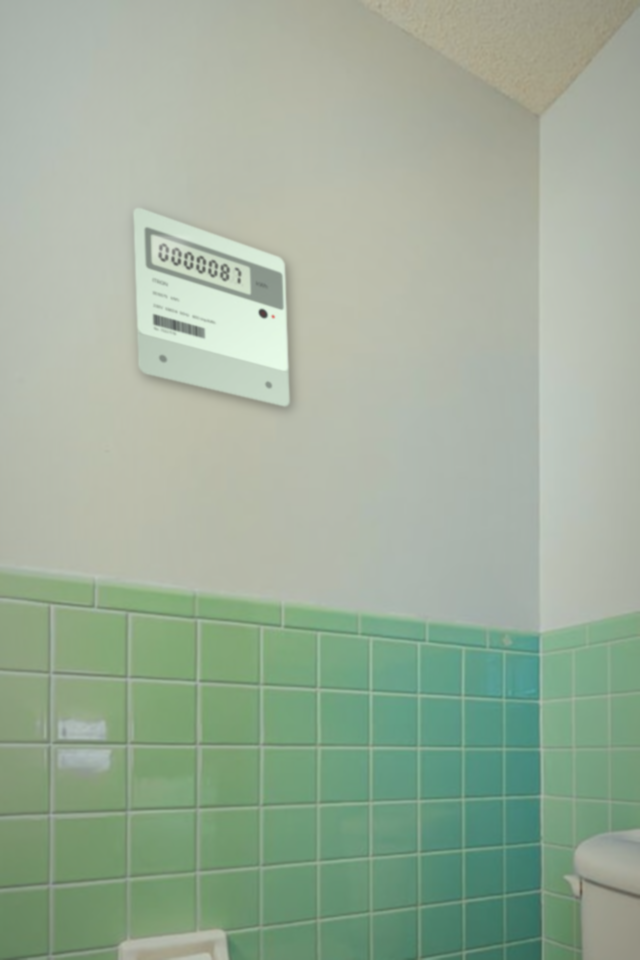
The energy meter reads 87
